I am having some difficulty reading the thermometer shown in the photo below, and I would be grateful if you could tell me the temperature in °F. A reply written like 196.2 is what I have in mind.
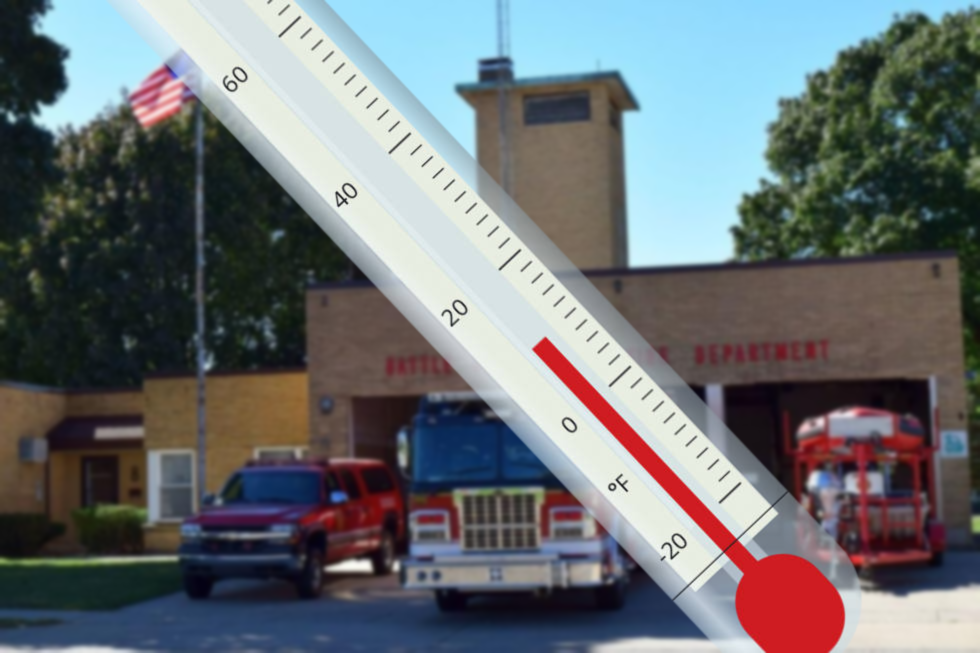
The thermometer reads 10
